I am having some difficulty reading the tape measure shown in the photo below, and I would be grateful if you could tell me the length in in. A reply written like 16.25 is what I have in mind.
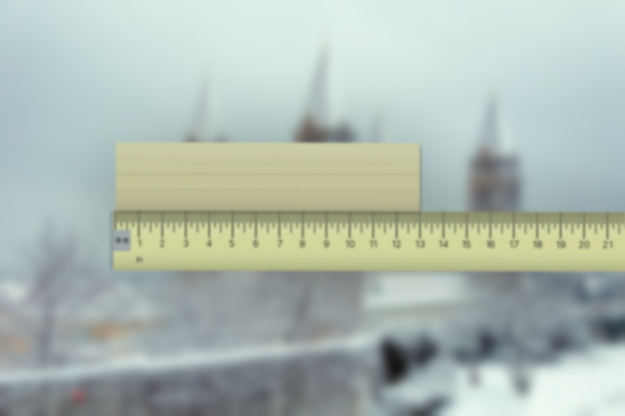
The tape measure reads 13
